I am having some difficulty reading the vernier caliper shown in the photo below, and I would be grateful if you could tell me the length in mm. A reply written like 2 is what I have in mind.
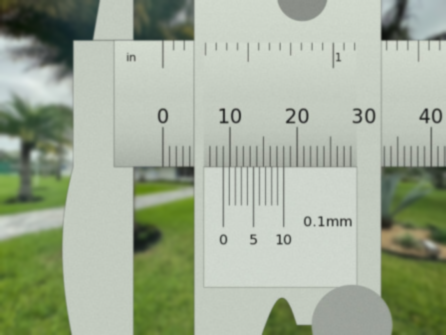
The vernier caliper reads 9.0
